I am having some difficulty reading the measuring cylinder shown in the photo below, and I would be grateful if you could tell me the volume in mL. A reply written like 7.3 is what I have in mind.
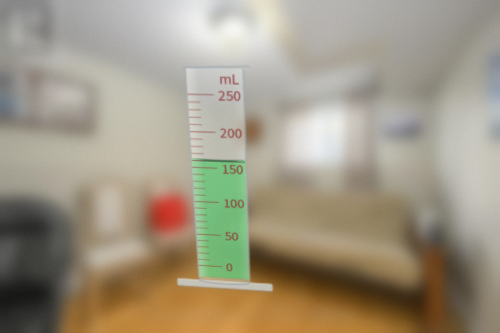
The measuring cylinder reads 160
